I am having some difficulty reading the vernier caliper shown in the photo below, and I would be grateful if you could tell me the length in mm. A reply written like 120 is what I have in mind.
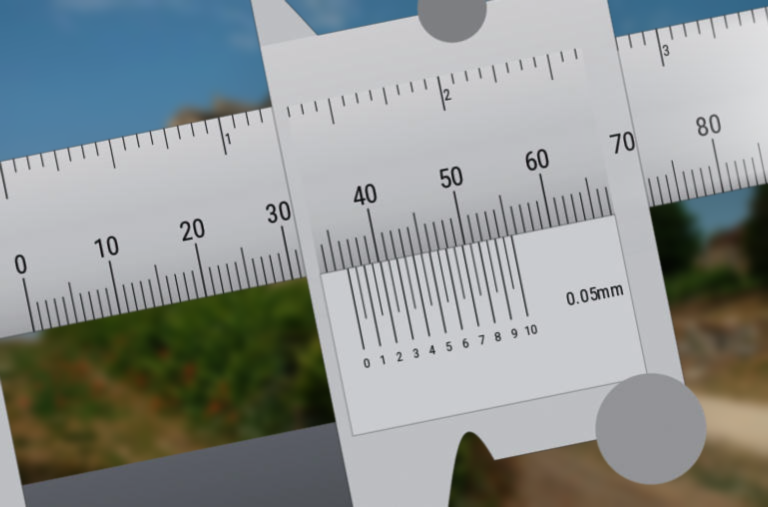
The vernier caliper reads 36.4
